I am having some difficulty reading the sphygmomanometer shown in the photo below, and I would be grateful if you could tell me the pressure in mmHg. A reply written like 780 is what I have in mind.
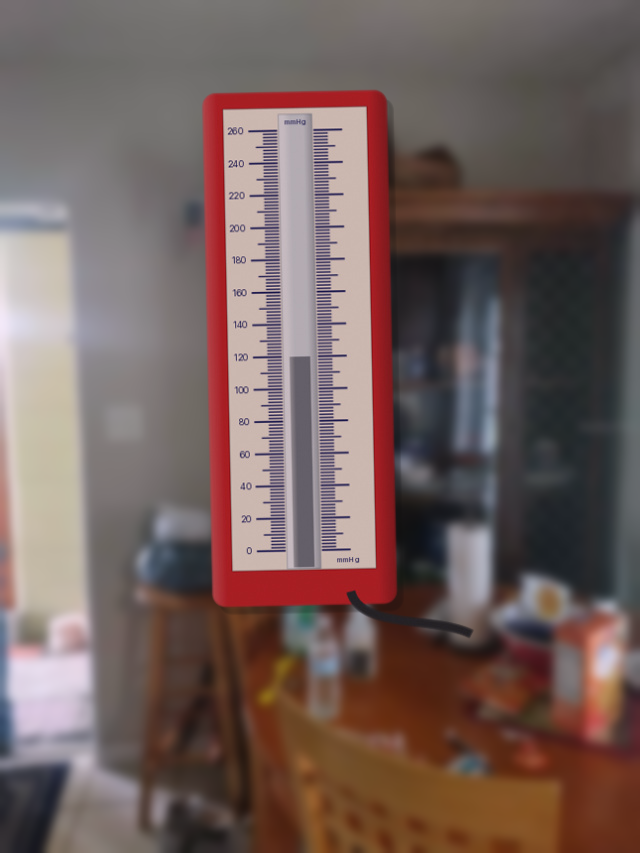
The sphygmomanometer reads 120
